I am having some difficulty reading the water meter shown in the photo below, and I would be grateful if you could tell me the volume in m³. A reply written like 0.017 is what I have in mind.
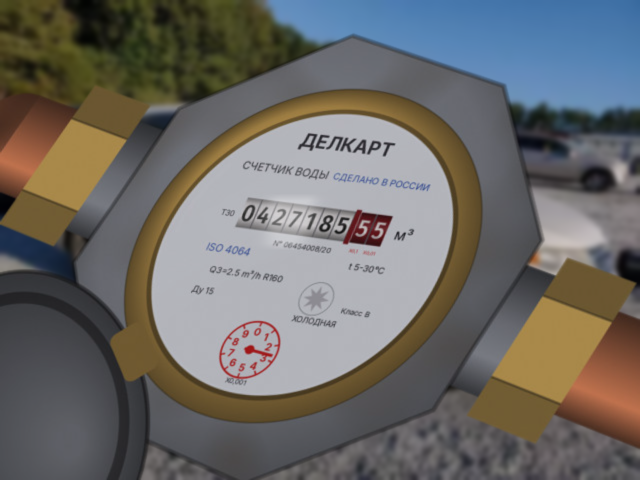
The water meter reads 427185.552
